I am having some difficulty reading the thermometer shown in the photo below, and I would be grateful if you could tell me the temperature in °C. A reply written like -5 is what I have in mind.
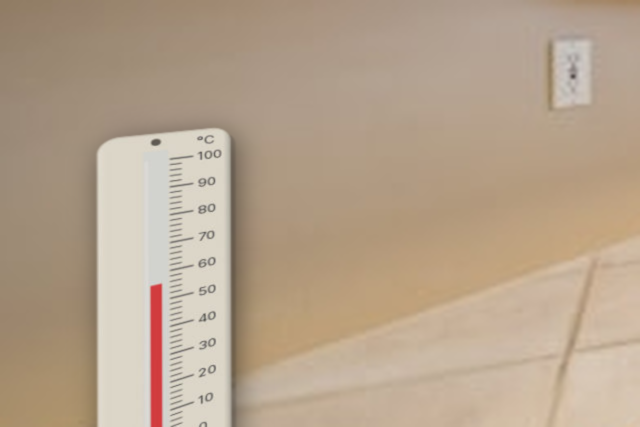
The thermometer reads 56
